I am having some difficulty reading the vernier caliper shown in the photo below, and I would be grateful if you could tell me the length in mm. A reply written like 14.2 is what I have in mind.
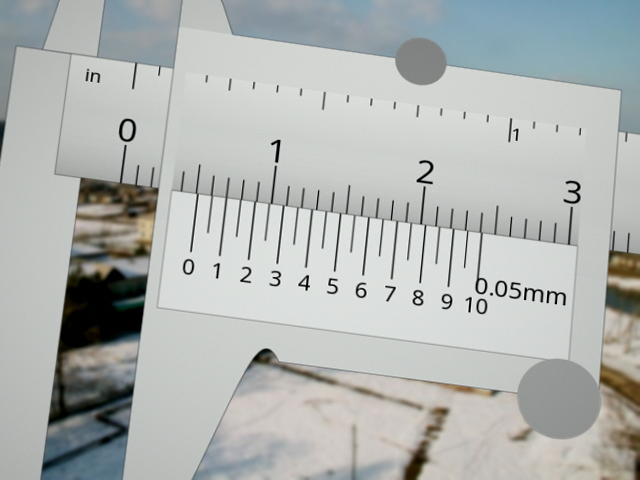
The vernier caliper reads 5.1
